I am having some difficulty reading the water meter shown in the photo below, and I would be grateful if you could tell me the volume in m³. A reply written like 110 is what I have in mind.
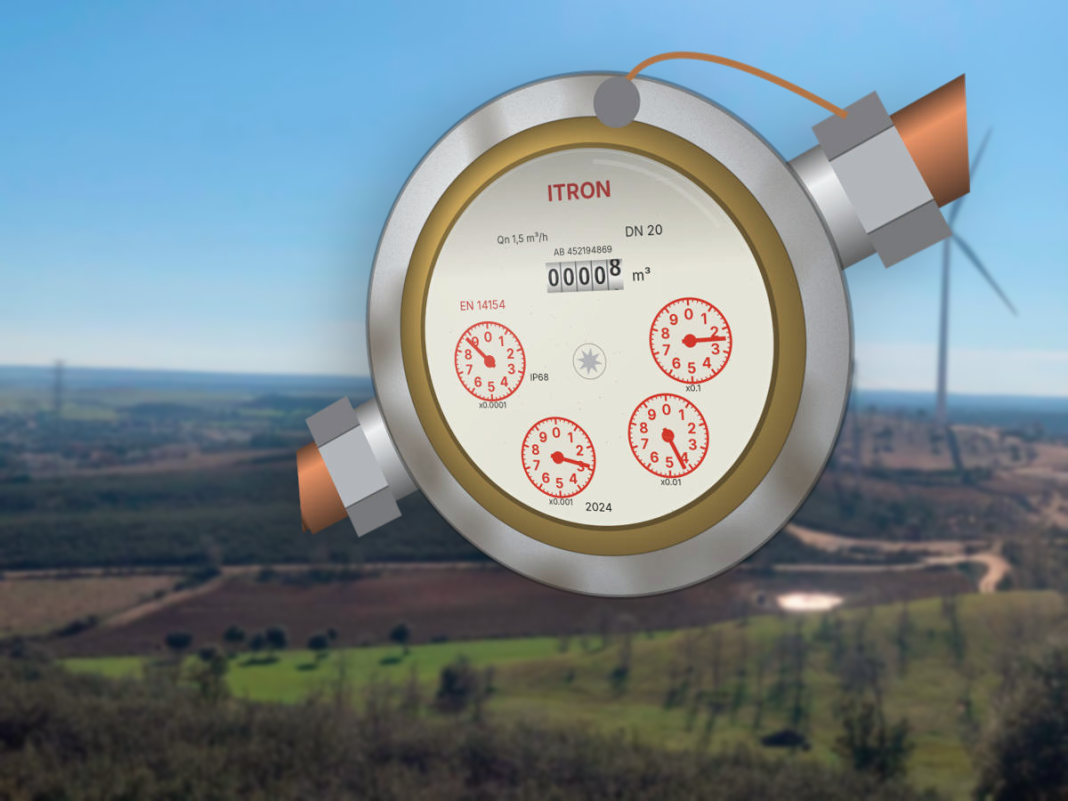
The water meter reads 8.2428
